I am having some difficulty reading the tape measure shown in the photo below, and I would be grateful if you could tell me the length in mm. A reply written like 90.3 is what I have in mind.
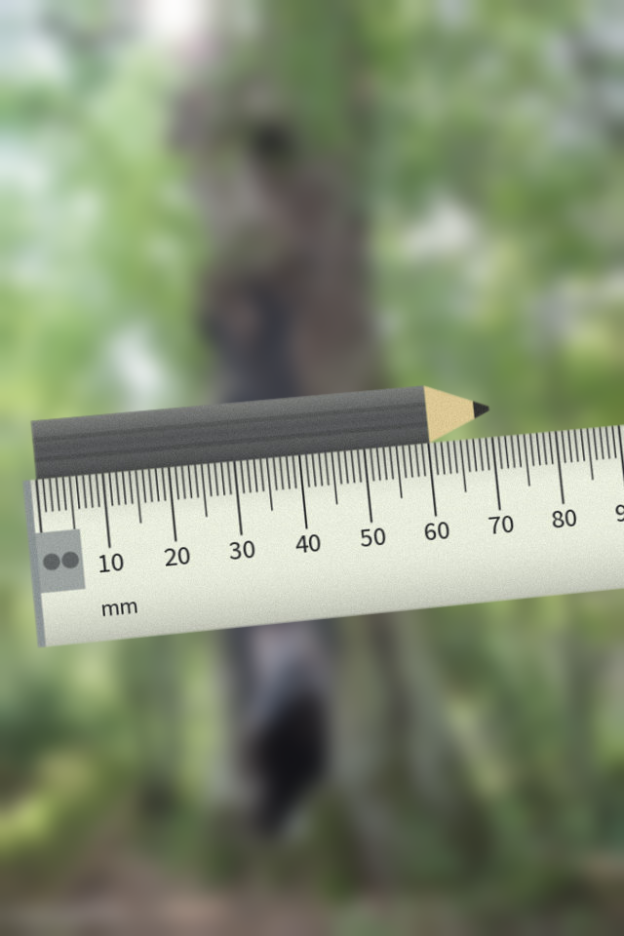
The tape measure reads 70
